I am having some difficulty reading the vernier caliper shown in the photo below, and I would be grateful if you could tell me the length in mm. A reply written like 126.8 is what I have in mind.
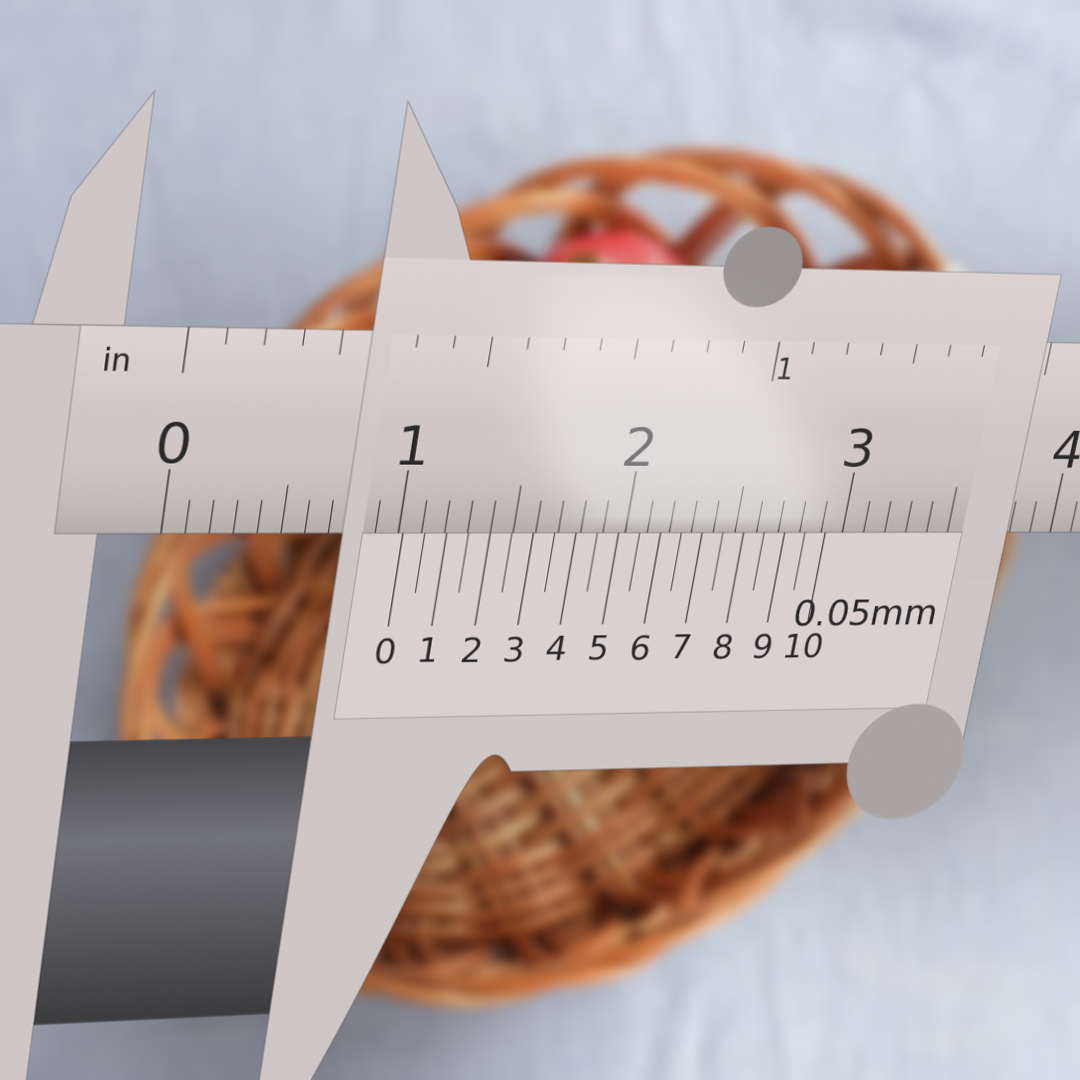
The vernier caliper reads 10.2
